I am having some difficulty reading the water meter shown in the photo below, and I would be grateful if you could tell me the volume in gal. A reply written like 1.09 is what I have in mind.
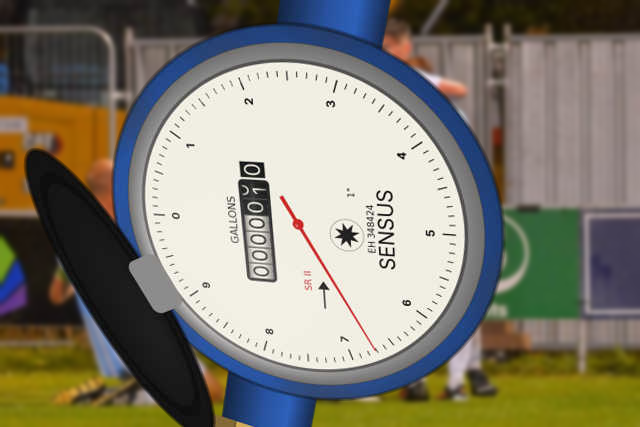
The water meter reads 6.7
